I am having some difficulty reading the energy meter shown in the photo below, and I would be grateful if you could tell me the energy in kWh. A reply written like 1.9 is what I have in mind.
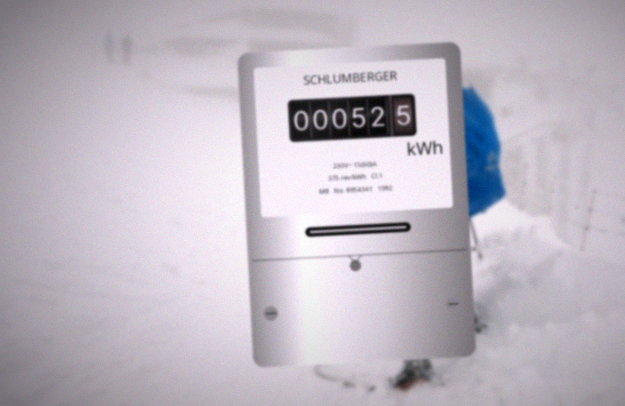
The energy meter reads 52.5
